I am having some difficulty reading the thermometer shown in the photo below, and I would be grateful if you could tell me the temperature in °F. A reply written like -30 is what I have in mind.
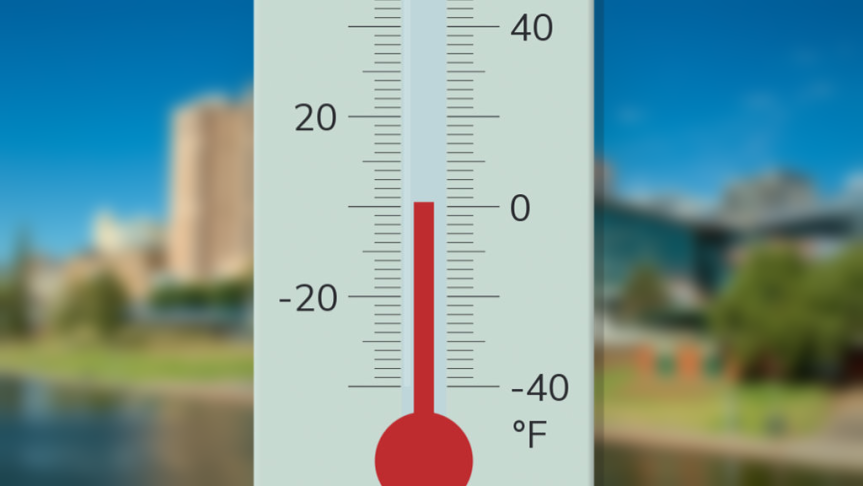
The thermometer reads 1
